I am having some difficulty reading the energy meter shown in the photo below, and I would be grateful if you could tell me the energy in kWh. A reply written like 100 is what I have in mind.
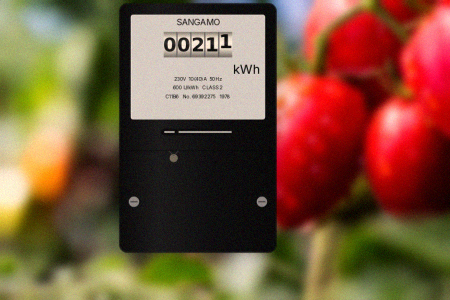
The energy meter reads 211
